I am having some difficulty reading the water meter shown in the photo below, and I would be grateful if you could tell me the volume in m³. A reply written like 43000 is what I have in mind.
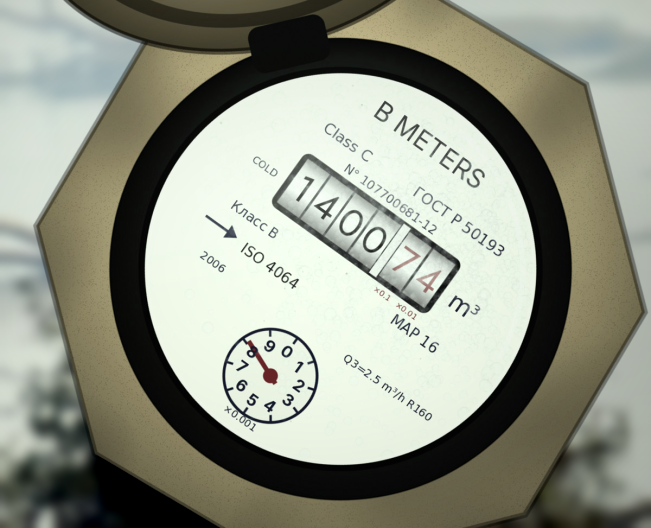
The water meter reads 1400.748
